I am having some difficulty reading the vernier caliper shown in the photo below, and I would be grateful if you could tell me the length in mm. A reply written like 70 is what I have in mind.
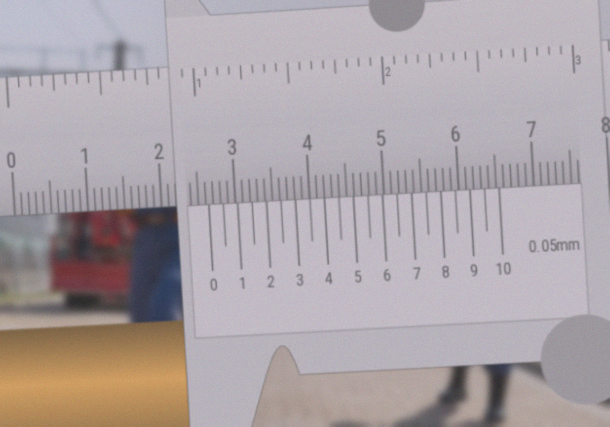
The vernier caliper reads 26.4
